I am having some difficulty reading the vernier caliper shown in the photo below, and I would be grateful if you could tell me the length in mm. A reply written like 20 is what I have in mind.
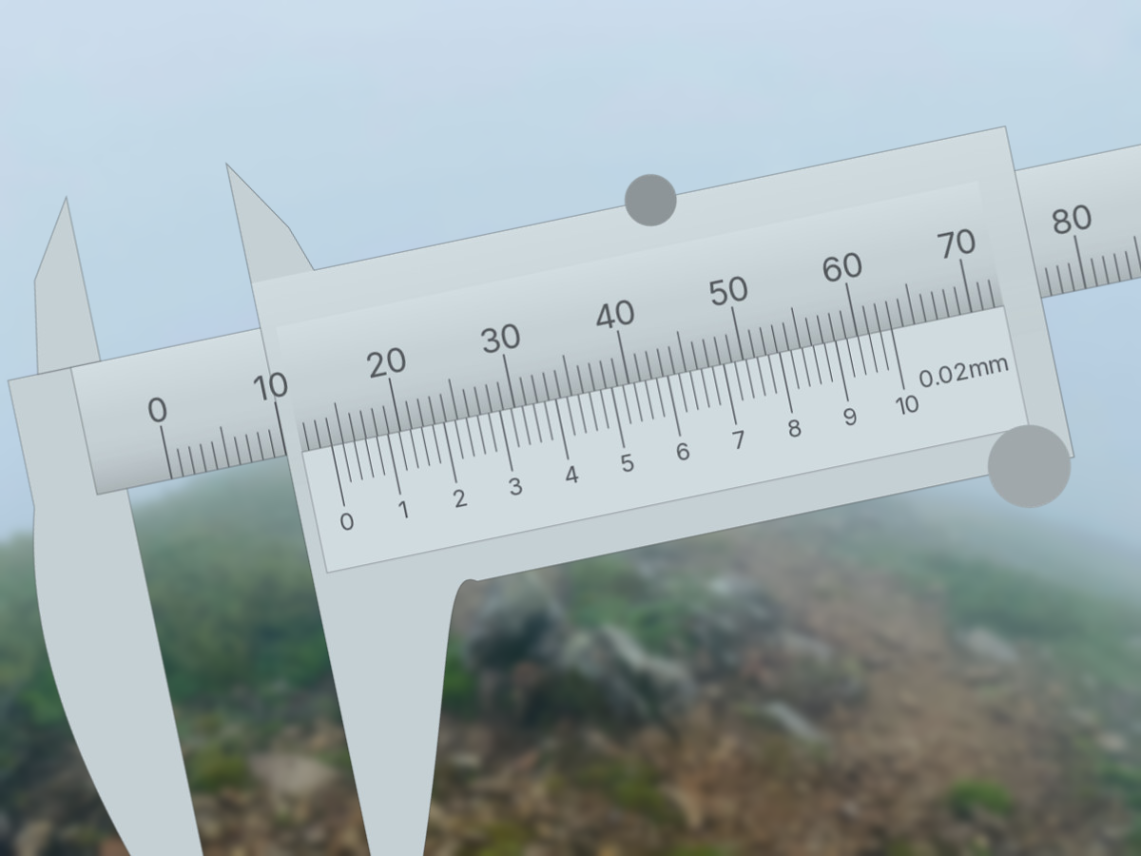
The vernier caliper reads 14.0
